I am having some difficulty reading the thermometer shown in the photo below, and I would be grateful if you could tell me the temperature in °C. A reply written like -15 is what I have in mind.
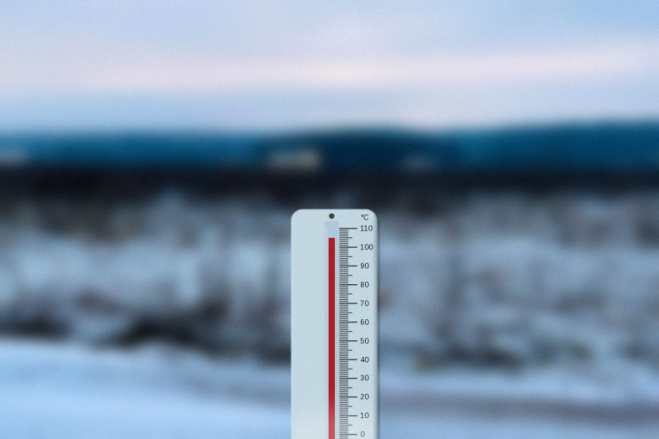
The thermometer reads 105
